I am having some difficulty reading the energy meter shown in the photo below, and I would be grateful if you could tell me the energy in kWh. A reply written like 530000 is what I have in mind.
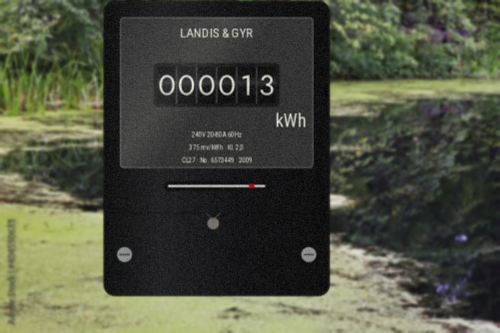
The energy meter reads 13
